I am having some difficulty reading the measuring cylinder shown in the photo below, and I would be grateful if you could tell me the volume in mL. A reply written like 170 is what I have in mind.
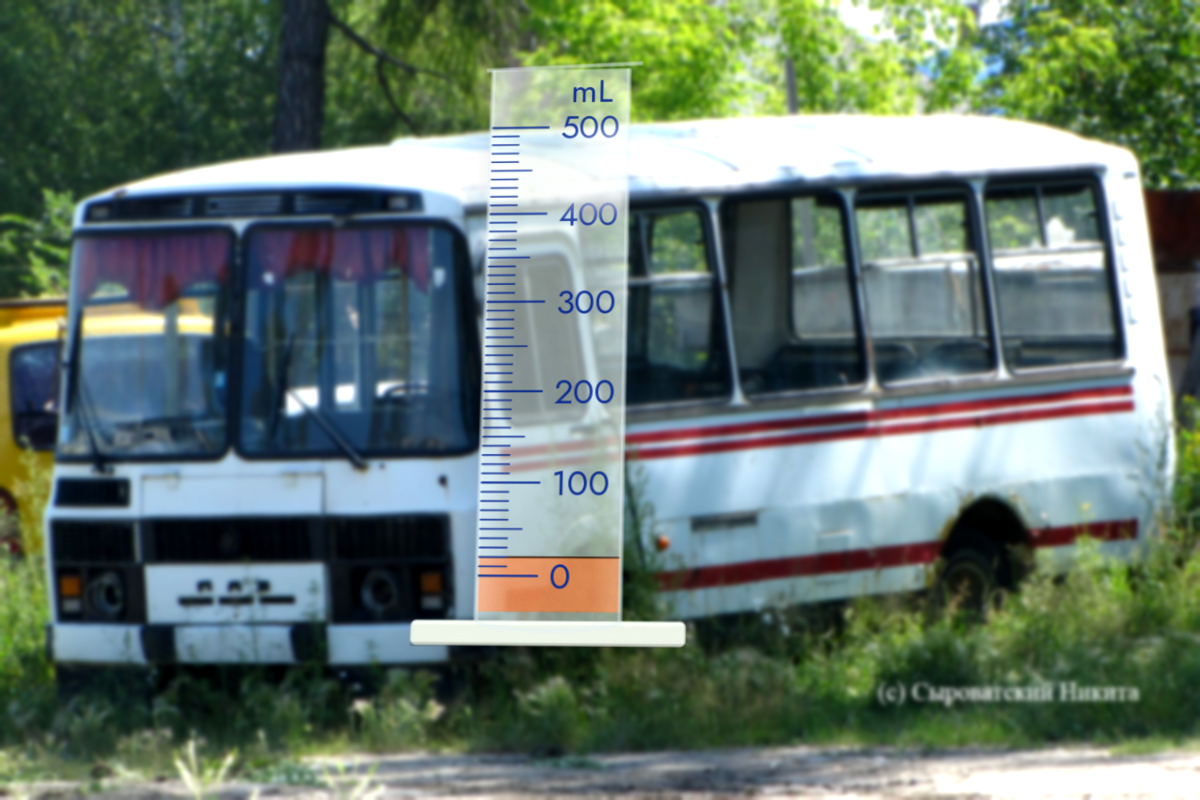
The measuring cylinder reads 20
